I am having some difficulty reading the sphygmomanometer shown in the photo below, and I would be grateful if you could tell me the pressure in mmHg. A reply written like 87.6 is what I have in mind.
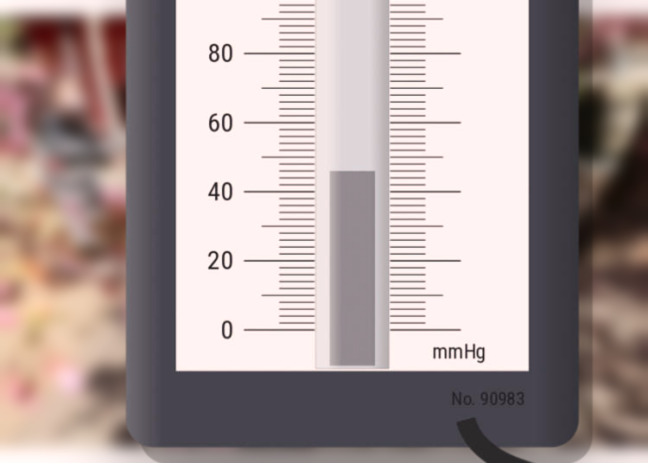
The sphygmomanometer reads 46
